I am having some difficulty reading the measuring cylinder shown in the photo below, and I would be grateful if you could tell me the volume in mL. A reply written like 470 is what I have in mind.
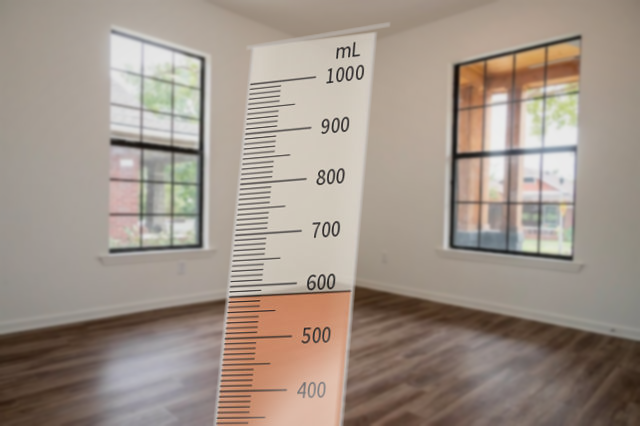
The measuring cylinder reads 580
